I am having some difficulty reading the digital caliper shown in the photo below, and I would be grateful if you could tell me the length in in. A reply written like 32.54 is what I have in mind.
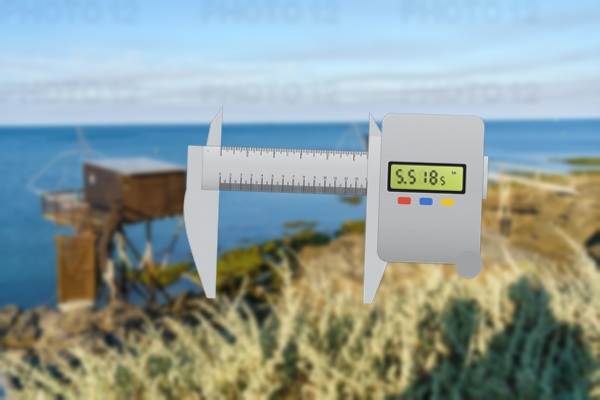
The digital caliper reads 5.5185
